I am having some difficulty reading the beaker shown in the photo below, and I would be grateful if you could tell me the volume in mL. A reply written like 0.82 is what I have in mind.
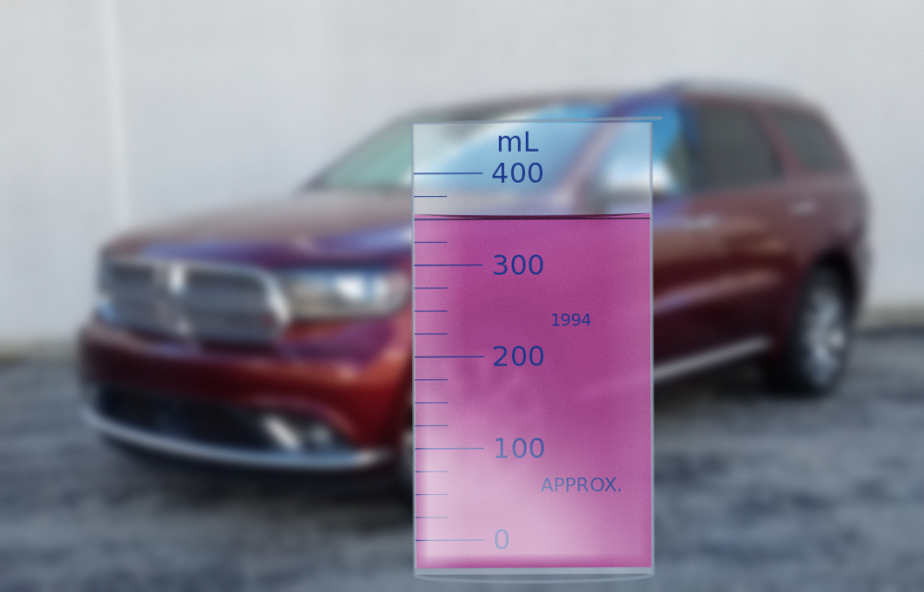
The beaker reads 350
